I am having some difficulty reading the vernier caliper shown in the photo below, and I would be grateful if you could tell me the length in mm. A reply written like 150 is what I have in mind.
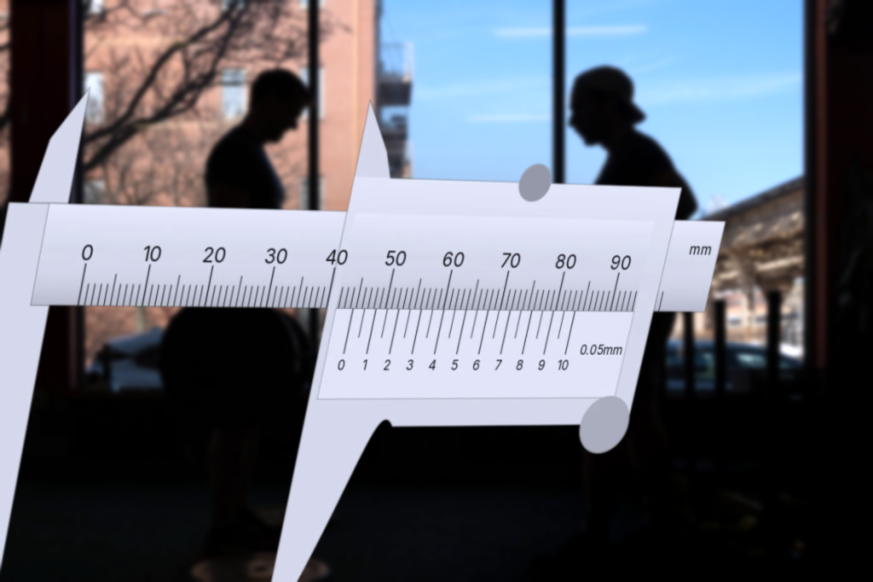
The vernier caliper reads 44.5
